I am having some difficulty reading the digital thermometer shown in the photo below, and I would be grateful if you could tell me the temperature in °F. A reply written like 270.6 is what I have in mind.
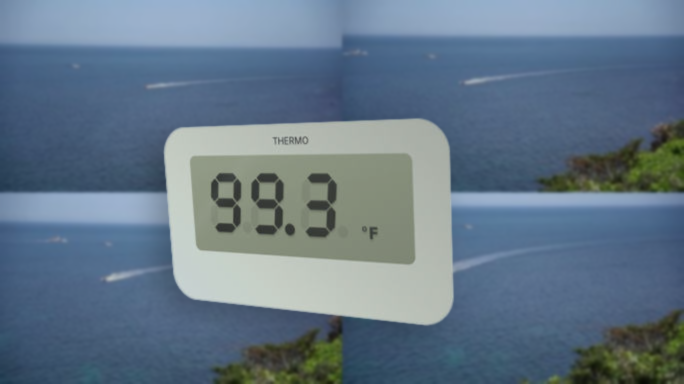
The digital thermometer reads 99.3
